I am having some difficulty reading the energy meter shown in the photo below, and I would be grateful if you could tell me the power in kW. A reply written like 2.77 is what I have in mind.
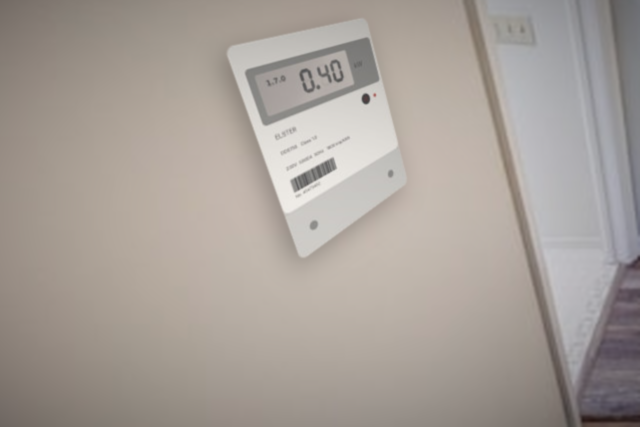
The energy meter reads 0.40
